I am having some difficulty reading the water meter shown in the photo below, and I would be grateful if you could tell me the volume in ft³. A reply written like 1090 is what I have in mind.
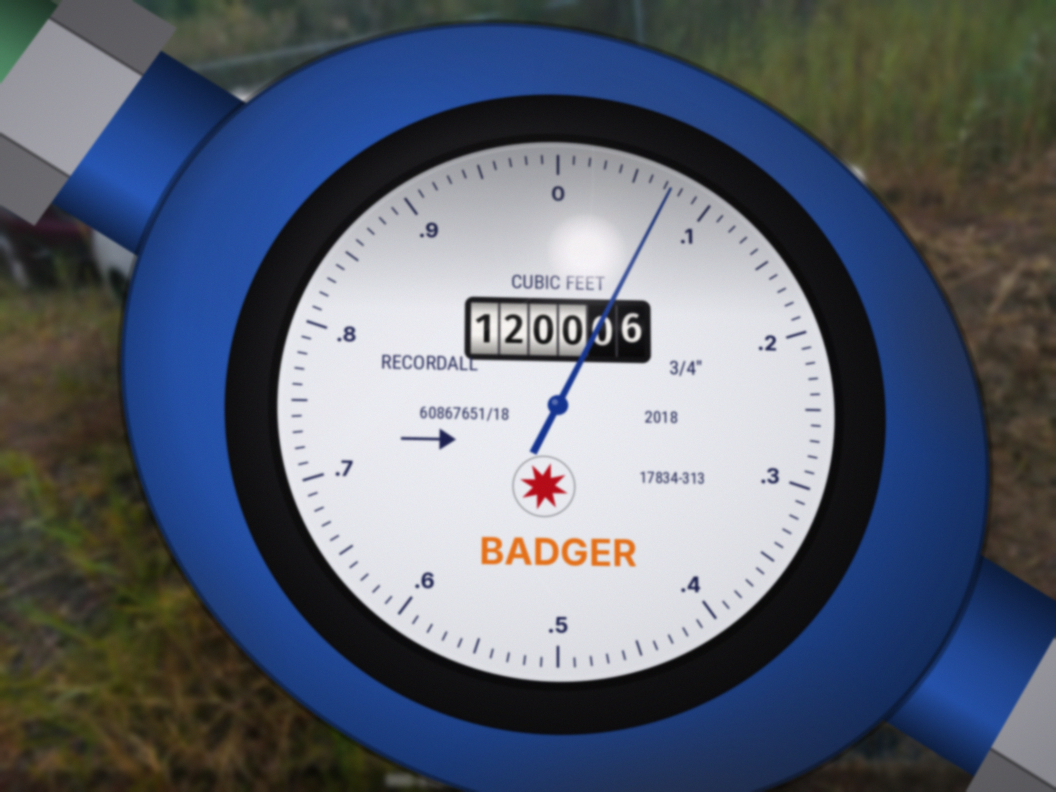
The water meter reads 120006.07
